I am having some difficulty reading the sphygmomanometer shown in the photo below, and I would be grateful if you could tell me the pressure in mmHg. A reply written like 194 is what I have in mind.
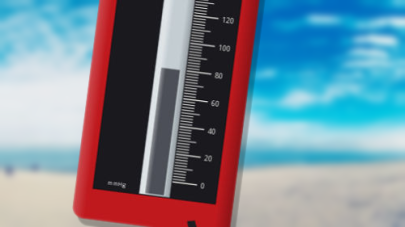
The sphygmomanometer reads 80
